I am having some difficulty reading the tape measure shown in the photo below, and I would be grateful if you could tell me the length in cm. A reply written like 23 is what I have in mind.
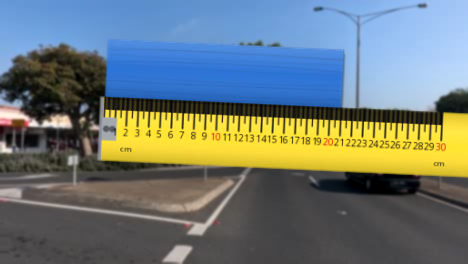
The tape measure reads 21
